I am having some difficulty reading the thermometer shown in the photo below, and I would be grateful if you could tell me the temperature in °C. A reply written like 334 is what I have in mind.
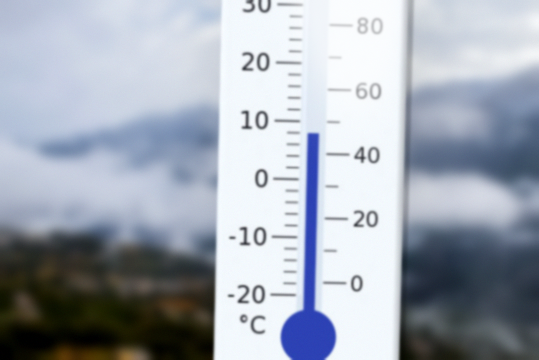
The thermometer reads 8
